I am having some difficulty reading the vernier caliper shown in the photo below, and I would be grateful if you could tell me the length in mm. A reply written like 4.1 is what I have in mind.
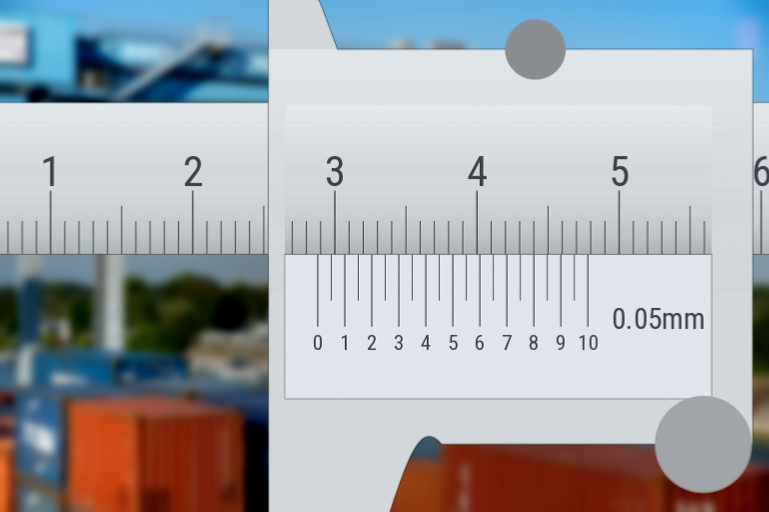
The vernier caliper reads 28.8
